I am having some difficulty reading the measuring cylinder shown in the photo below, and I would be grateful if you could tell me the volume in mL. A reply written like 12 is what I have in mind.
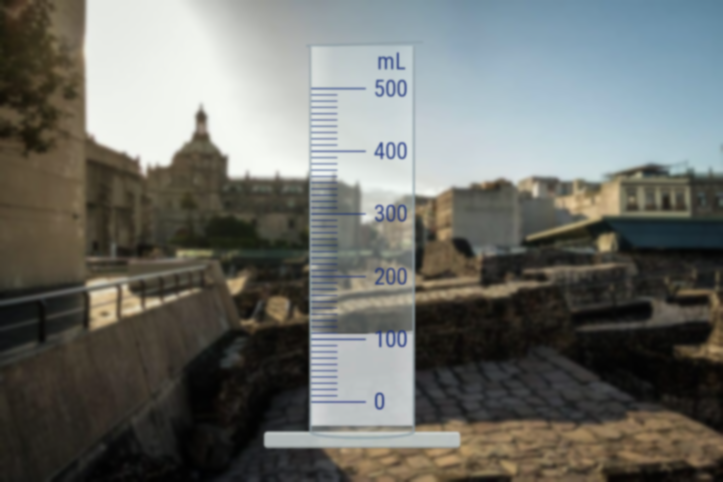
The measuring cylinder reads 110
